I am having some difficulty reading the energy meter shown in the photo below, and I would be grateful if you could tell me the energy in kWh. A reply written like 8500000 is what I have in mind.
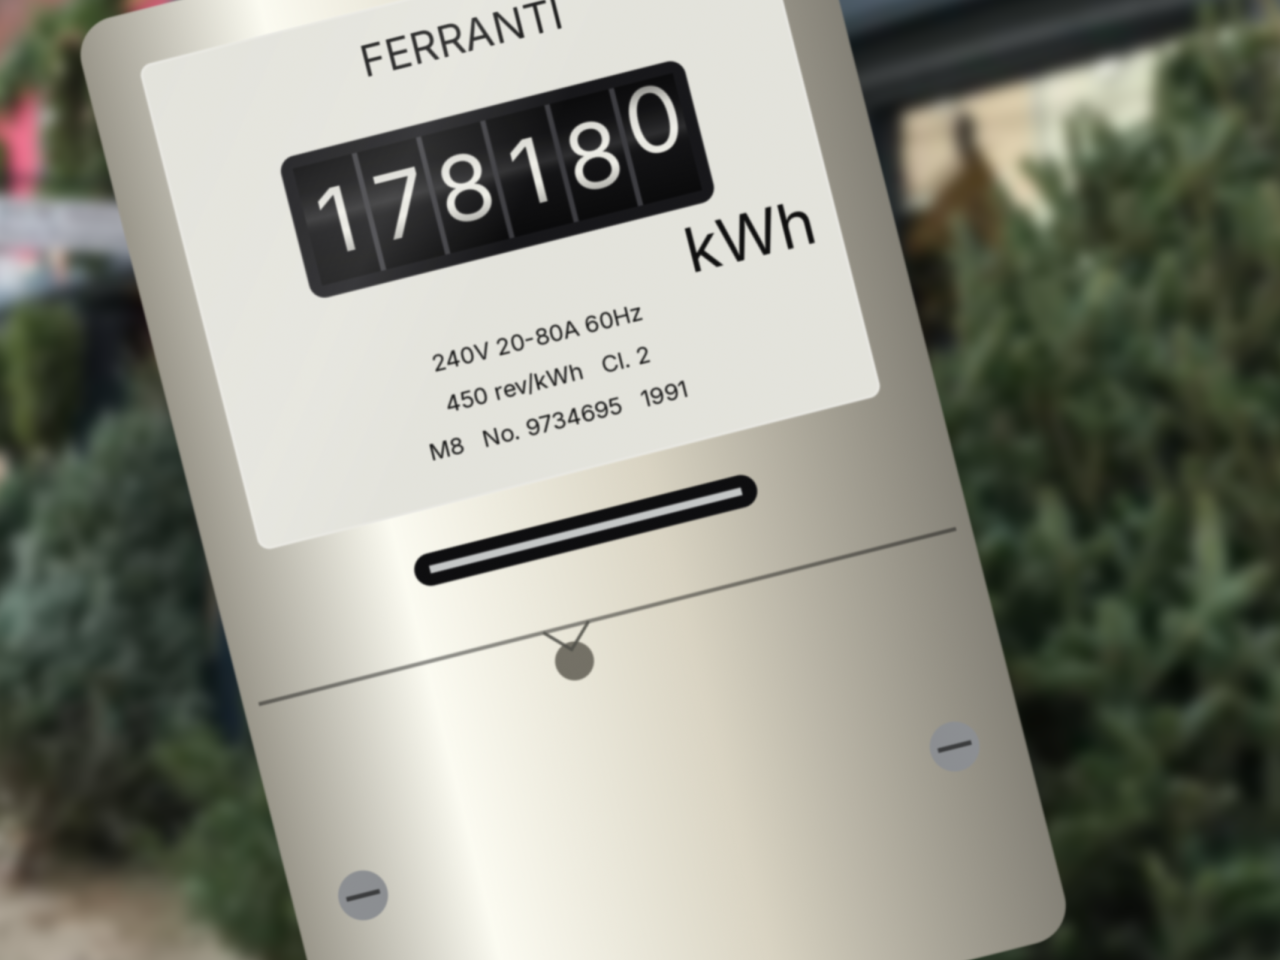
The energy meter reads 178180
